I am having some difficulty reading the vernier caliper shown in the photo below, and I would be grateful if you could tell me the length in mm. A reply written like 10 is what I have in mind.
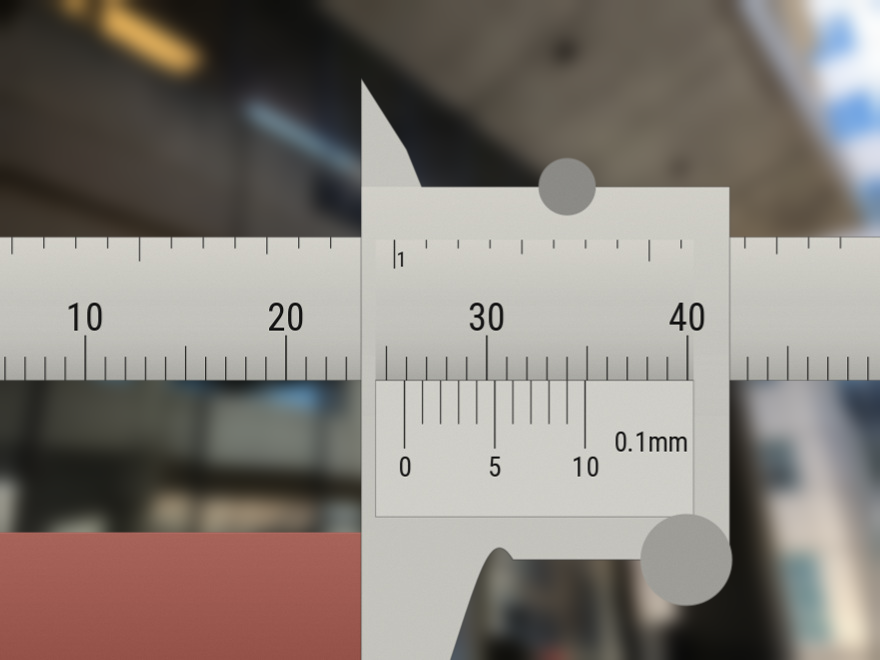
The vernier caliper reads 25.9
